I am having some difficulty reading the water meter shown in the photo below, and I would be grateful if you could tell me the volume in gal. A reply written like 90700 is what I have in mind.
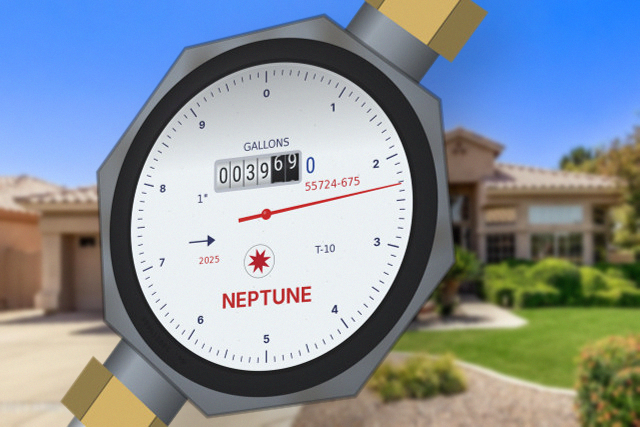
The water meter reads 39692.3
